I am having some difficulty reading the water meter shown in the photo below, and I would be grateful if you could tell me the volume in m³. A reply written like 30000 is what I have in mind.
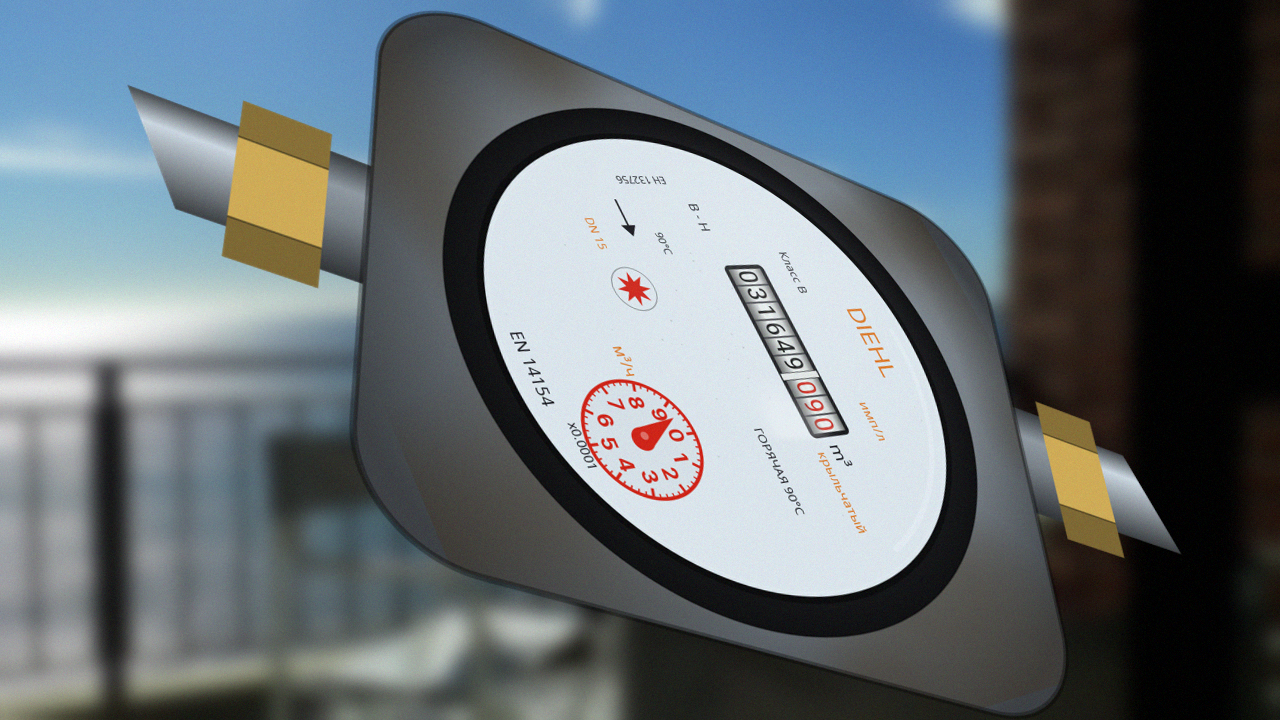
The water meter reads 31649.0899
